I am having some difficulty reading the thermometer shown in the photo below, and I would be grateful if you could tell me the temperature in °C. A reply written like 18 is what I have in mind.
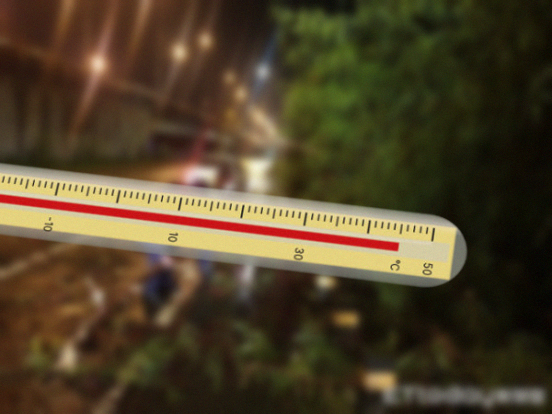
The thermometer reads 45
